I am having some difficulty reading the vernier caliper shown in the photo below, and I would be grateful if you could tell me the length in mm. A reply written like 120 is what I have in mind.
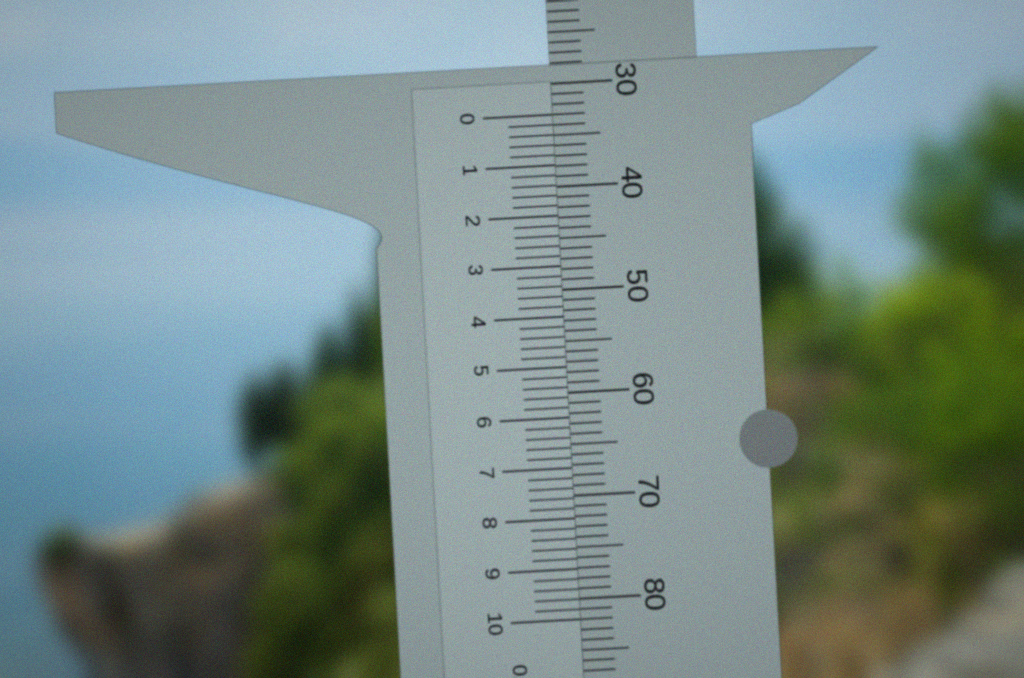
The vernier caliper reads 33.0
